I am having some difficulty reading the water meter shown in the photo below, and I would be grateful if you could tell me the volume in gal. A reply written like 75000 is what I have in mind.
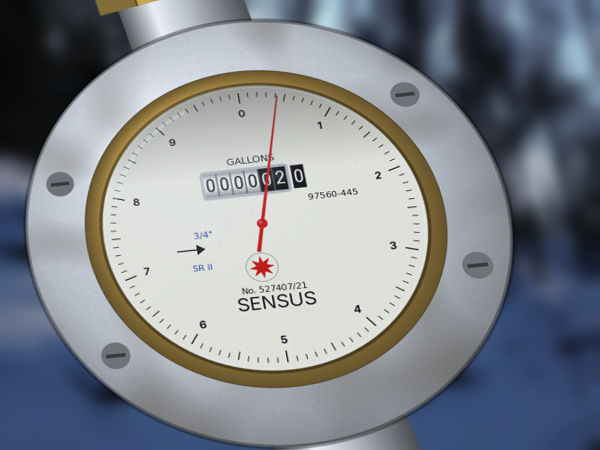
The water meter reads 20.4
